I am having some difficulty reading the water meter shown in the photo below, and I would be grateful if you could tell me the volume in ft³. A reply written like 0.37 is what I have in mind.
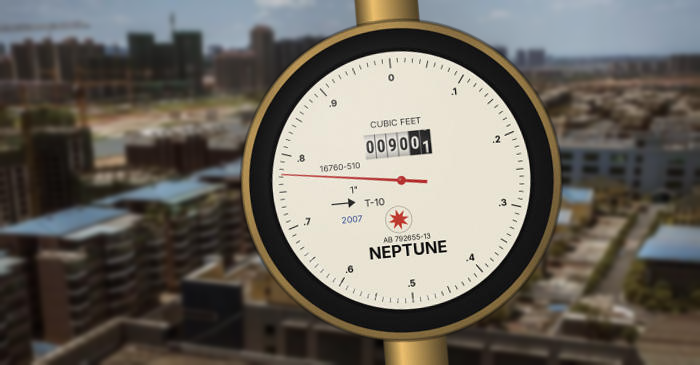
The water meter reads 9000.77
